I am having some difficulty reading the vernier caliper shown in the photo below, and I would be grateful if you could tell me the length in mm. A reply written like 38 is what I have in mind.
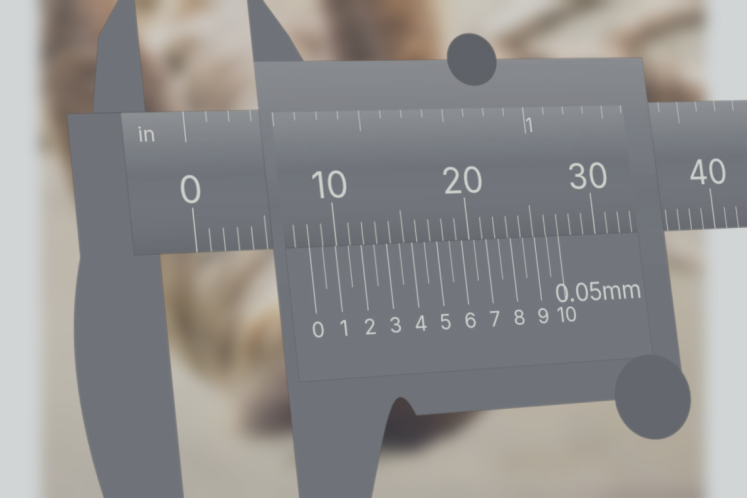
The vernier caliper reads 8.0
